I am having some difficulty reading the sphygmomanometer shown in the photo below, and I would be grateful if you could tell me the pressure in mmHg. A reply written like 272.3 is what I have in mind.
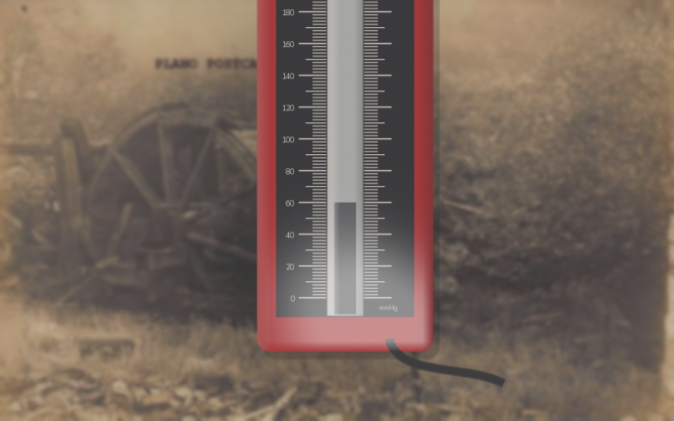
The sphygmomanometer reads 60
